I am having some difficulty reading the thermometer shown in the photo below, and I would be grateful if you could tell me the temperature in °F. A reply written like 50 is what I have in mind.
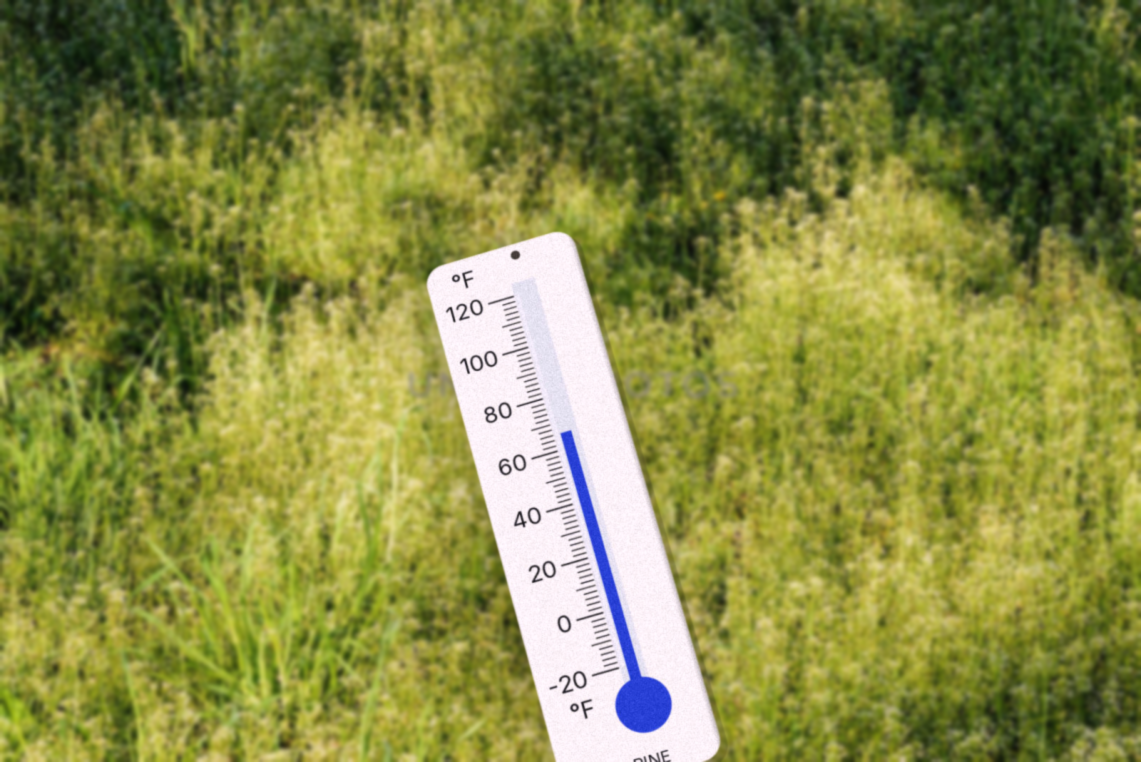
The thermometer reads 66
